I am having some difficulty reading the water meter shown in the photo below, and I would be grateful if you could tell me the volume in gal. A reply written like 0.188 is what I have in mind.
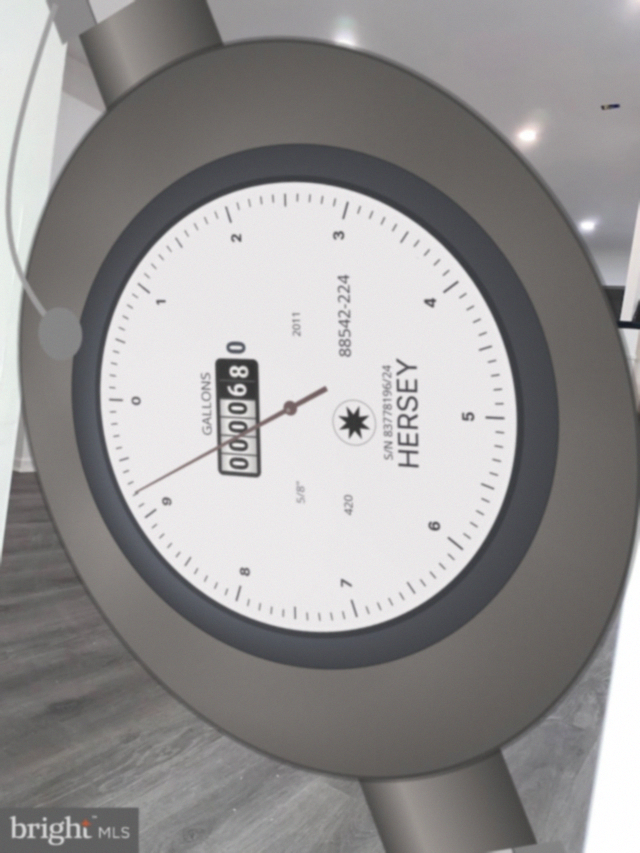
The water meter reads 679.2
